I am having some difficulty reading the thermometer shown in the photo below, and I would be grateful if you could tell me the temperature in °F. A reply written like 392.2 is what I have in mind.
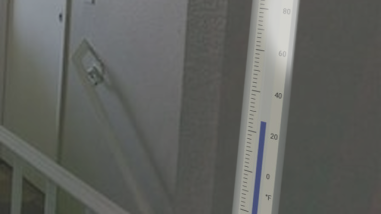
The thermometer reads 26
